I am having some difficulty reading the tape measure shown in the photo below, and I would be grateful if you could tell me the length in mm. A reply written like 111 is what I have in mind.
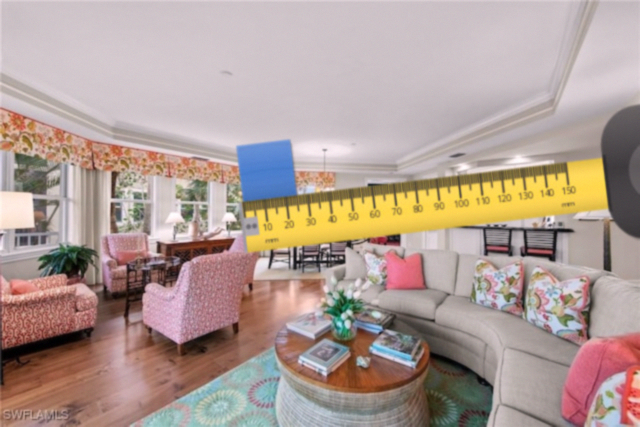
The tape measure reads 25
